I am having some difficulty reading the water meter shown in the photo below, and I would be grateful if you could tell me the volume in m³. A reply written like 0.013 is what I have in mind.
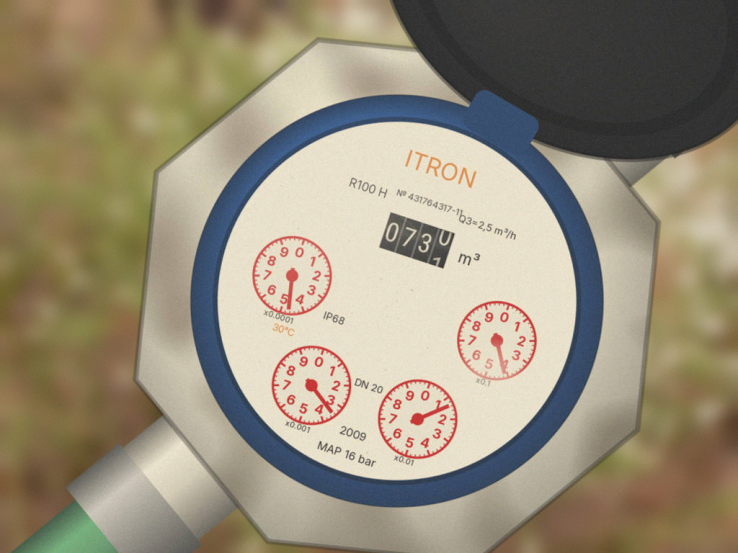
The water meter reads 730.4134
